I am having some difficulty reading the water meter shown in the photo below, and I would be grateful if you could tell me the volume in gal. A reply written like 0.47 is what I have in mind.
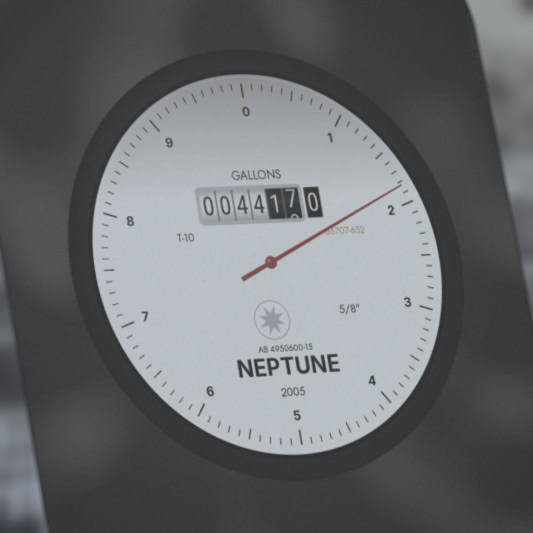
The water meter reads 44171.8
